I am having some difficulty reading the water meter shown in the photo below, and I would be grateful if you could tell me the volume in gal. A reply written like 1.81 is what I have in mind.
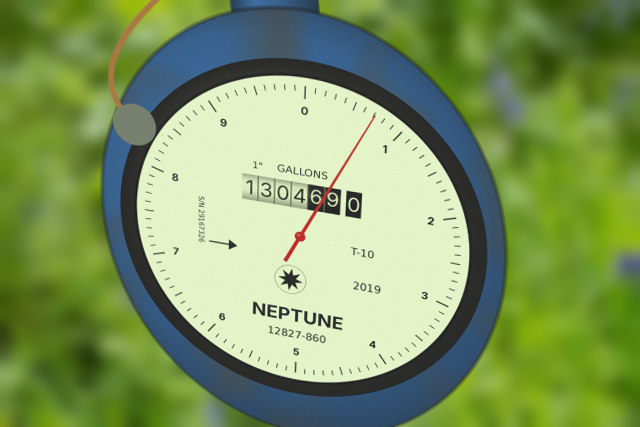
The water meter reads 1304690.7
